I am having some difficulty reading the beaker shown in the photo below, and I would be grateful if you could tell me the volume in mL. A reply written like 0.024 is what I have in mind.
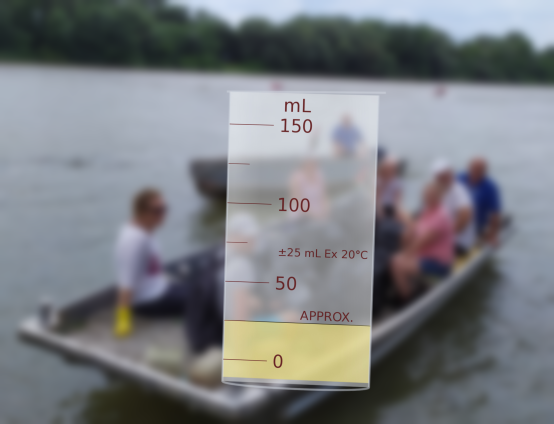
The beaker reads 25
